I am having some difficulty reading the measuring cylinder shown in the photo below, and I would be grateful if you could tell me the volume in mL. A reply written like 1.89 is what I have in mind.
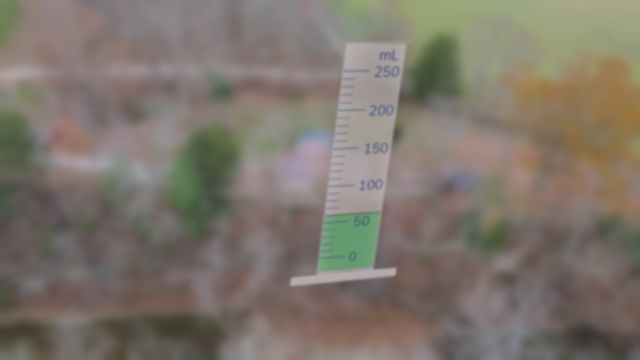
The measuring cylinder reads 60
